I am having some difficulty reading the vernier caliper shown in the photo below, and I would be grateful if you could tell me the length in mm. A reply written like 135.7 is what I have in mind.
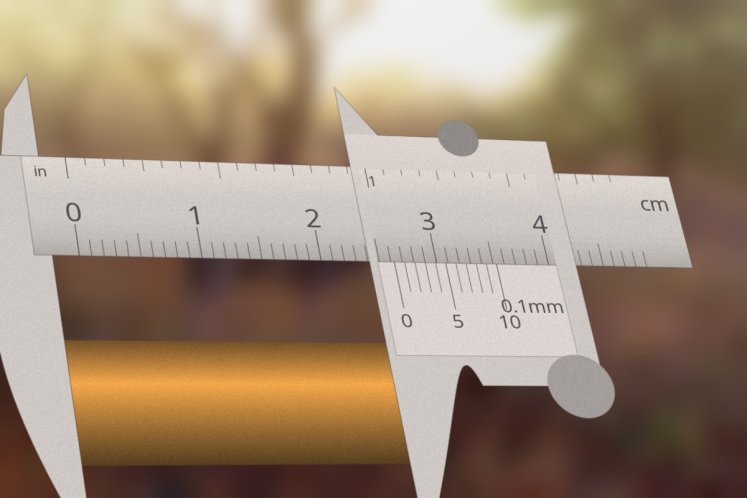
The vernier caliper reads 26.3
